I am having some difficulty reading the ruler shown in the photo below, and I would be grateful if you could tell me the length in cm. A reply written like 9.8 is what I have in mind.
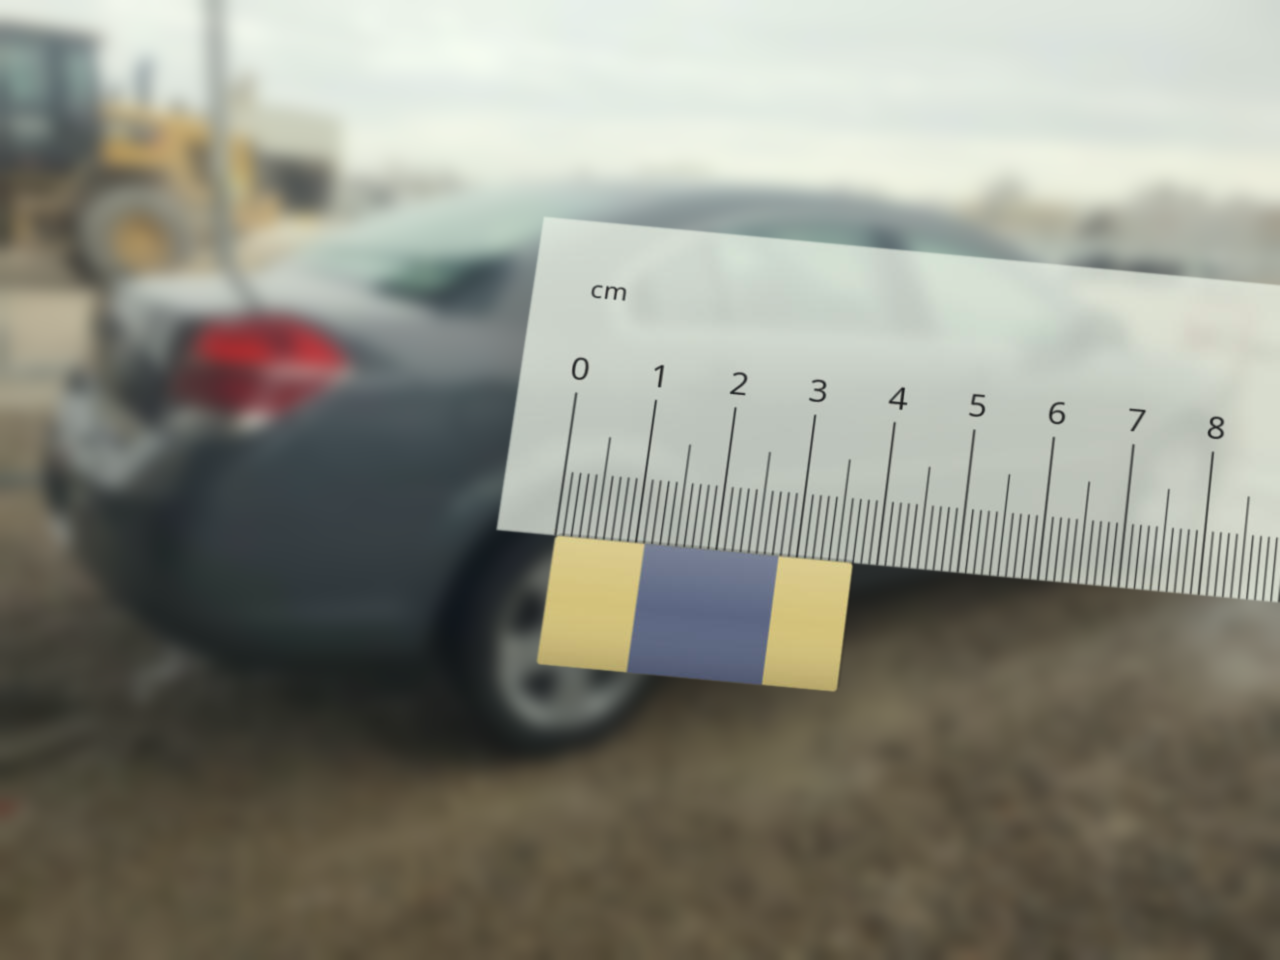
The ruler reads 3.7
